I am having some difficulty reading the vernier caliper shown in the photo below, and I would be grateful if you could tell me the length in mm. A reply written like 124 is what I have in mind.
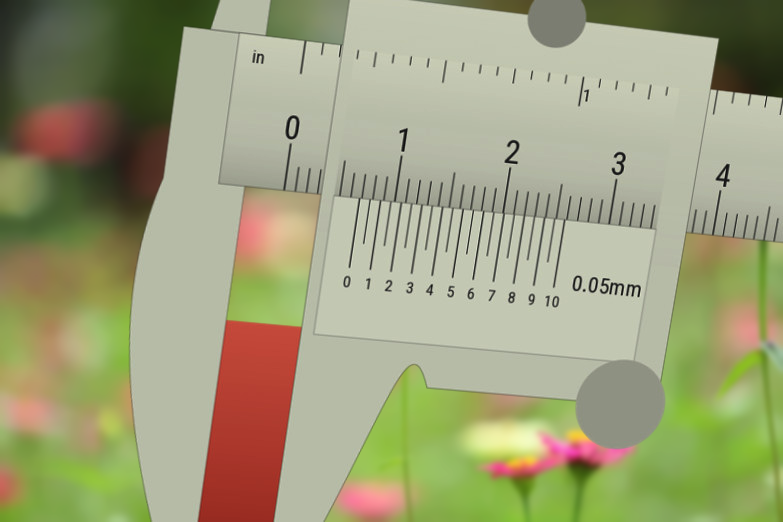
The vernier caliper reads 6.8
